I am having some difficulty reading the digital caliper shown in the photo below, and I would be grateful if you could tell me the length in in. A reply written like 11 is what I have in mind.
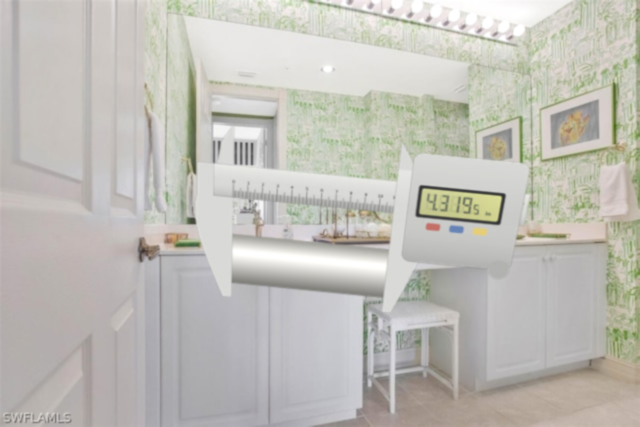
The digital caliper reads 4.3195
